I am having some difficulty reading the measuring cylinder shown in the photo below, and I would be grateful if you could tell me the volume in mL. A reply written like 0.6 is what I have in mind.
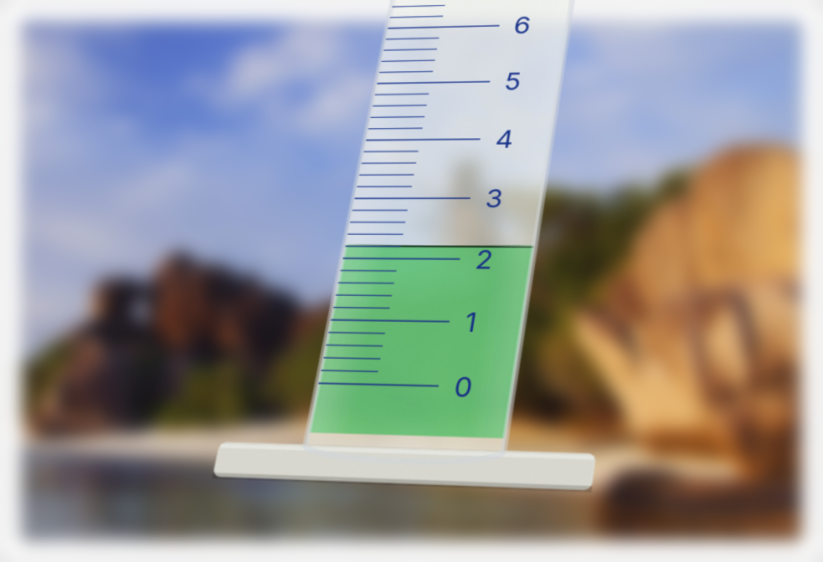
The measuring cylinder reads 2.2
